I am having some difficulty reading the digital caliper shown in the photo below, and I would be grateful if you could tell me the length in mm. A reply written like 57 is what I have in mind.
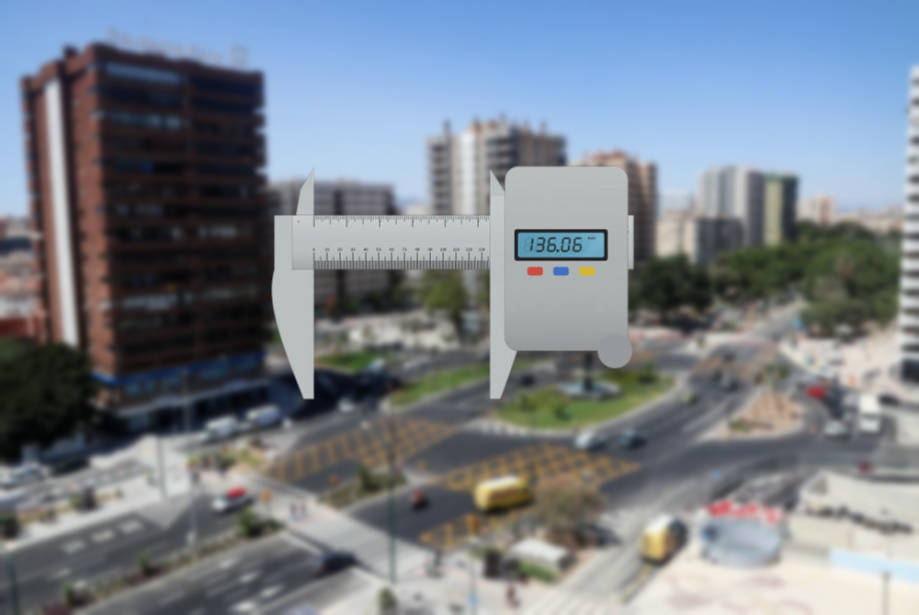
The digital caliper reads 136.06
